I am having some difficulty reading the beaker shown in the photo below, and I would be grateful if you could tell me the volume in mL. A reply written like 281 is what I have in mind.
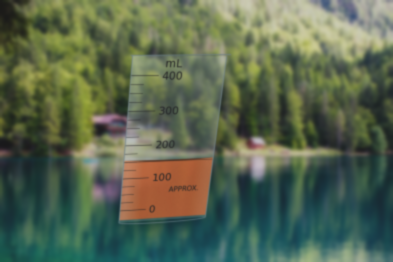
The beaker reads 150
